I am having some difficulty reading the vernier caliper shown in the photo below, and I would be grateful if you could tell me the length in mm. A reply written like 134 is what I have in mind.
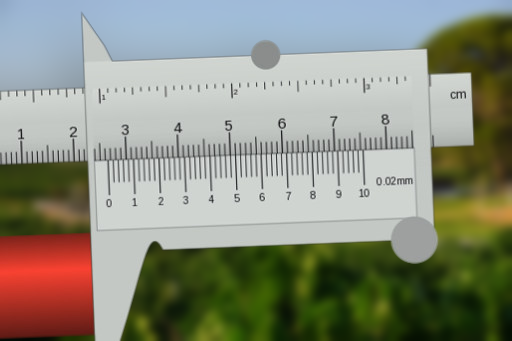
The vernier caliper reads 26.5
